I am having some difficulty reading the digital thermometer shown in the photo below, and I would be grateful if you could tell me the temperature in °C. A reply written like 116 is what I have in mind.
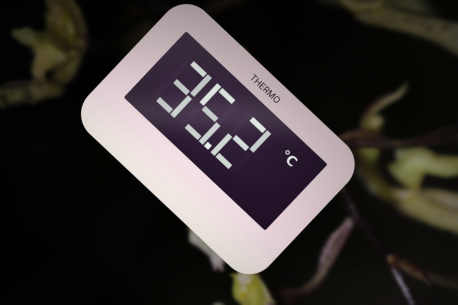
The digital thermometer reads 35.2
